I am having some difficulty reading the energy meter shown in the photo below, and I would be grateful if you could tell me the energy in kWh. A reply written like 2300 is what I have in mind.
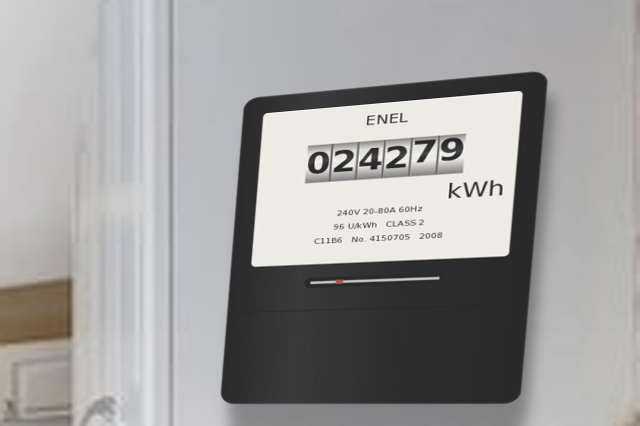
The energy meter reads 24279
